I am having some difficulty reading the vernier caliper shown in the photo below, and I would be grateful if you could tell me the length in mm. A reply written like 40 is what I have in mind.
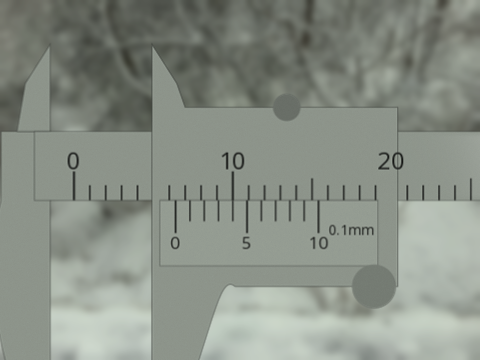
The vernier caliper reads 6.4
